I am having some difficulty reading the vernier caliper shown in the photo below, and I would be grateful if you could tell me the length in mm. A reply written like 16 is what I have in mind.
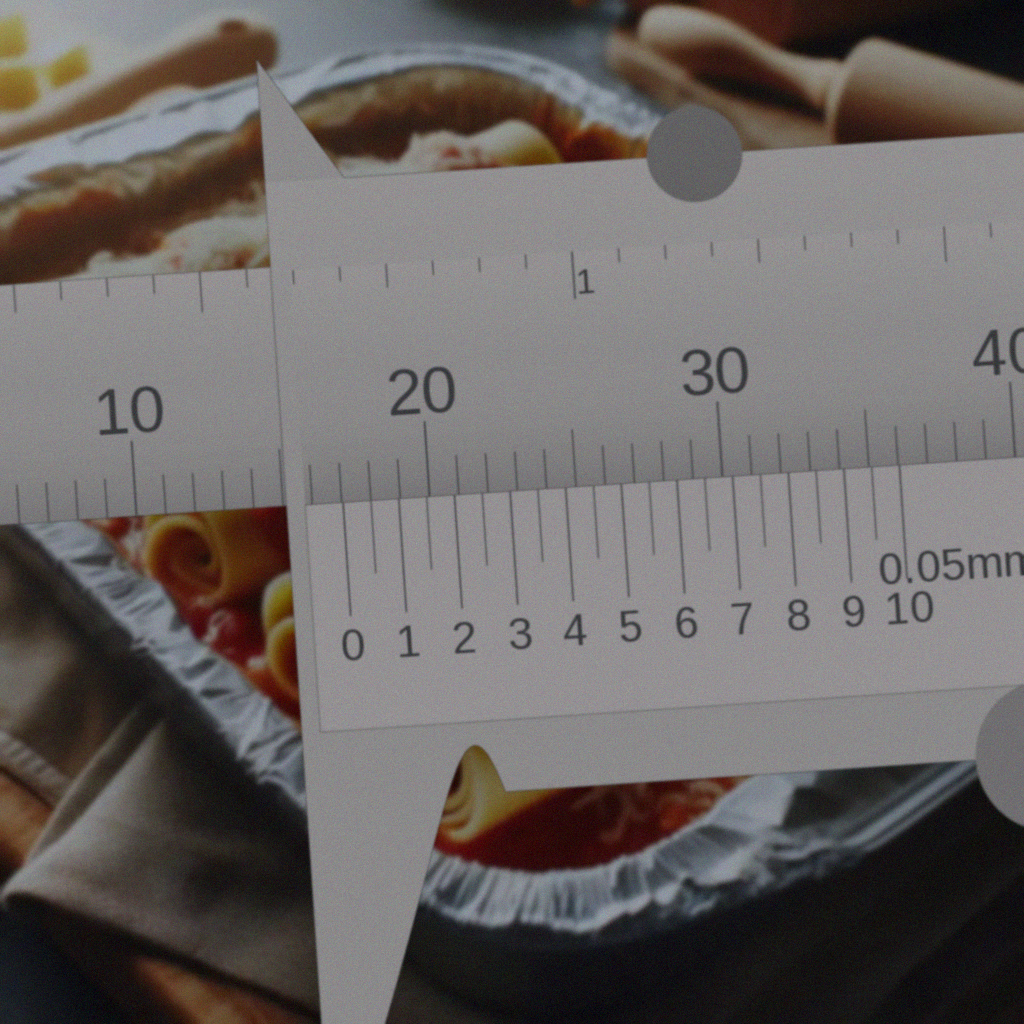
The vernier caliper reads 17.05
